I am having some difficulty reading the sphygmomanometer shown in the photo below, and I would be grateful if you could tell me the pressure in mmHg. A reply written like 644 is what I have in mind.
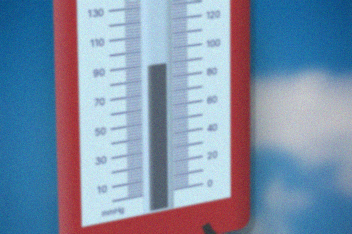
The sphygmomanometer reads 90
